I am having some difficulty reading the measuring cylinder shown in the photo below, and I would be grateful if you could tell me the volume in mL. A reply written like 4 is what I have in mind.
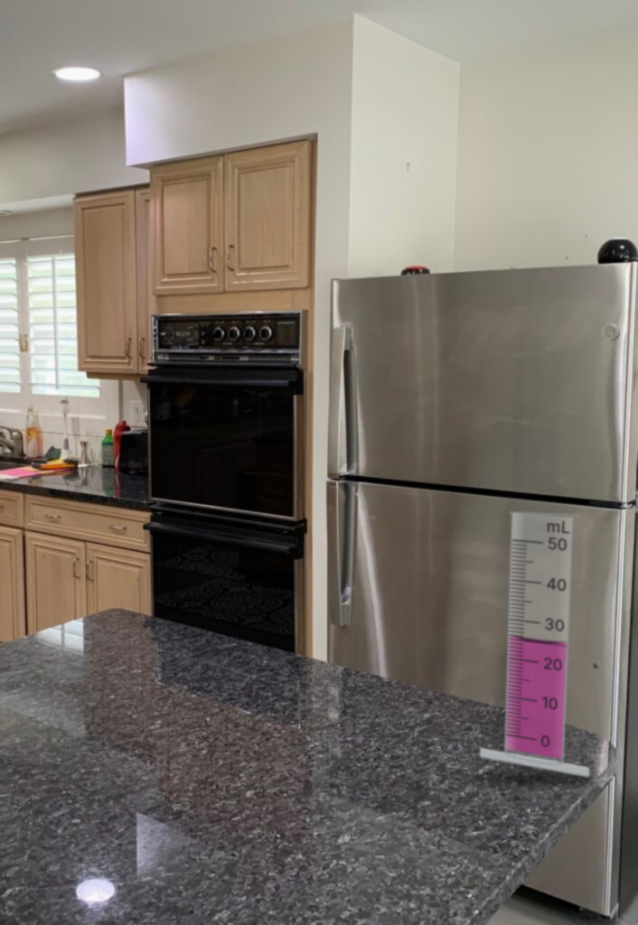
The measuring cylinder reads 25
